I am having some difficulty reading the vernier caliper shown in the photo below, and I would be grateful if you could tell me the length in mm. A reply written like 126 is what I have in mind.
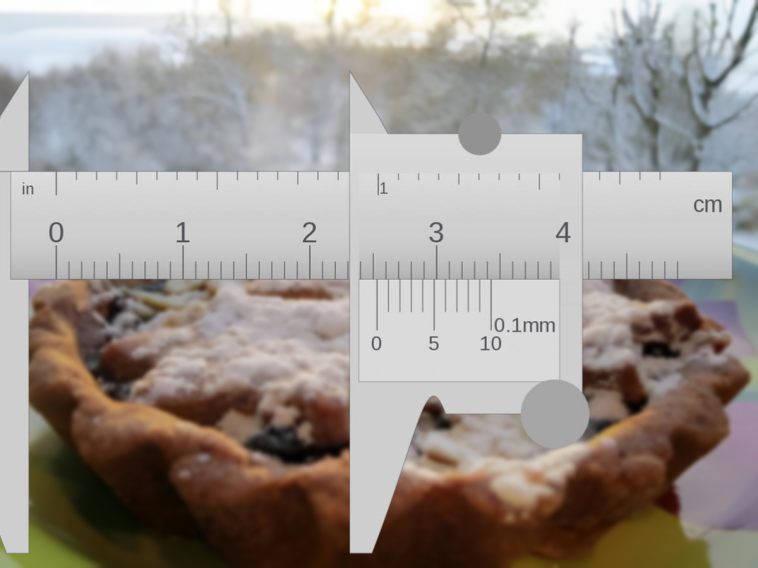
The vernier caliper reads 25.3
